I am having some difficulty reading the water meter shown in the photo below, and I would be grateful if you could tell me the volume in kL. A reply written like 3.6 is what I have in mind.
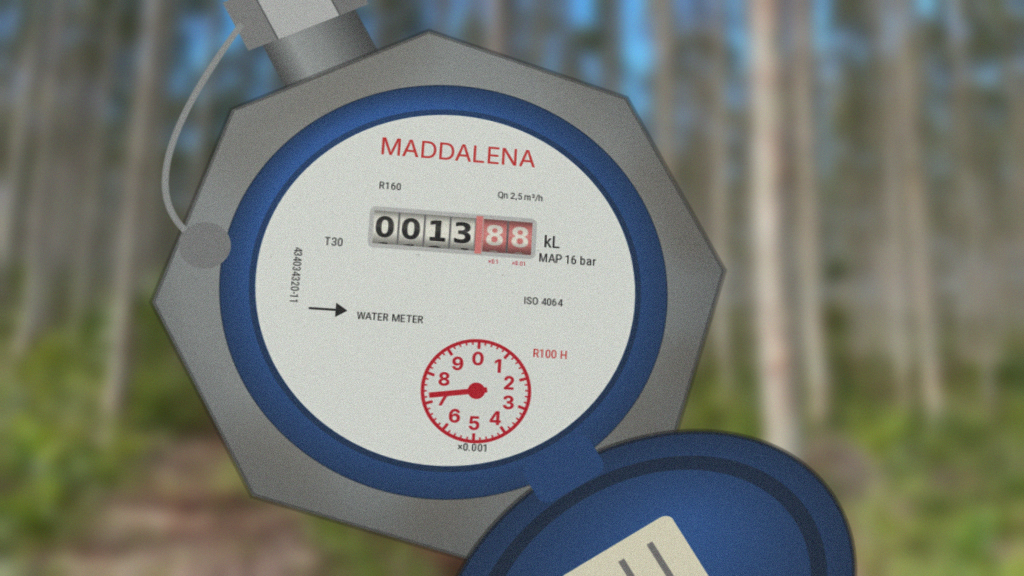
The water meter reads 13.887
